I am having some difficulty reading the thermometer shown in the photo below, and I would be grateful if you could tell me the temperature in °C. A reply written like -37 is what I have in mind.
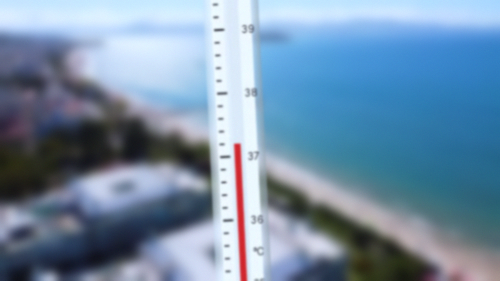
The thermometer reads 37.2
